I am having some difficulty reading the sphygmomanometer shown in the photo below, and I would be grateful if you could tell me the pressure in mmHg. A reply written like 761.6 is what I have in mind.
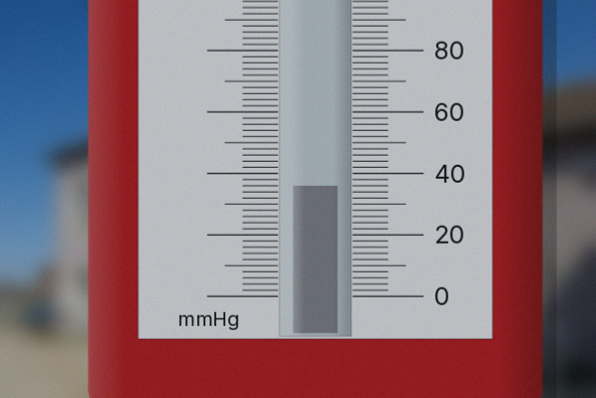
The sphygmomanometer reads 36
